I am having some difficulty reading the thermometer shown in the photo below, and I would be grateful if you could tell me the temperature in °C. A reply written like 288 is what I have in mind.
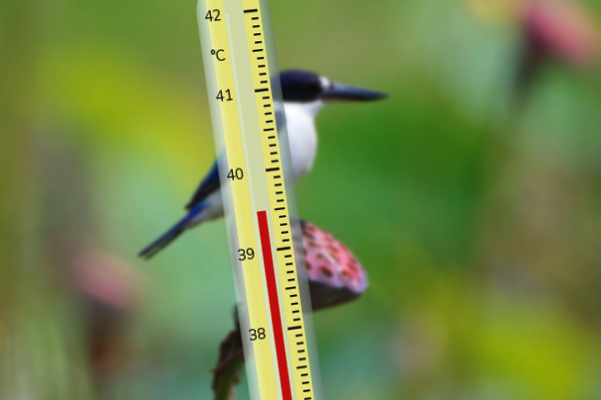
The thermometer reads 39.5
